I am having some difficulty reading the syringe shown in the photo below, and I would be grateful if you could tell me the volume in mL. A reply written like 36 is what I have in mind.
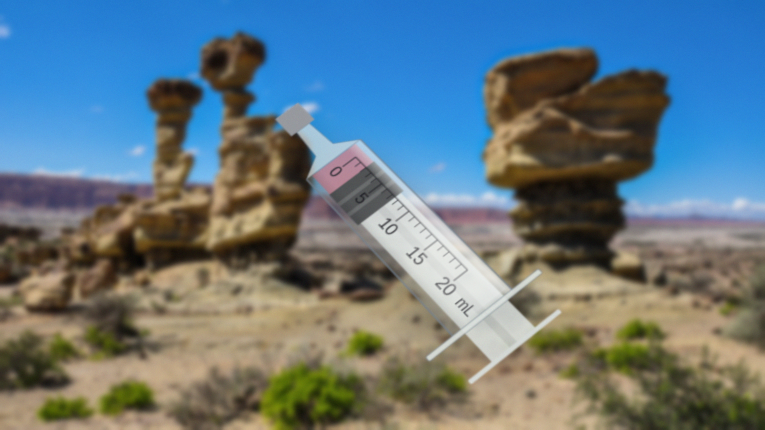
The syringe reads 2
